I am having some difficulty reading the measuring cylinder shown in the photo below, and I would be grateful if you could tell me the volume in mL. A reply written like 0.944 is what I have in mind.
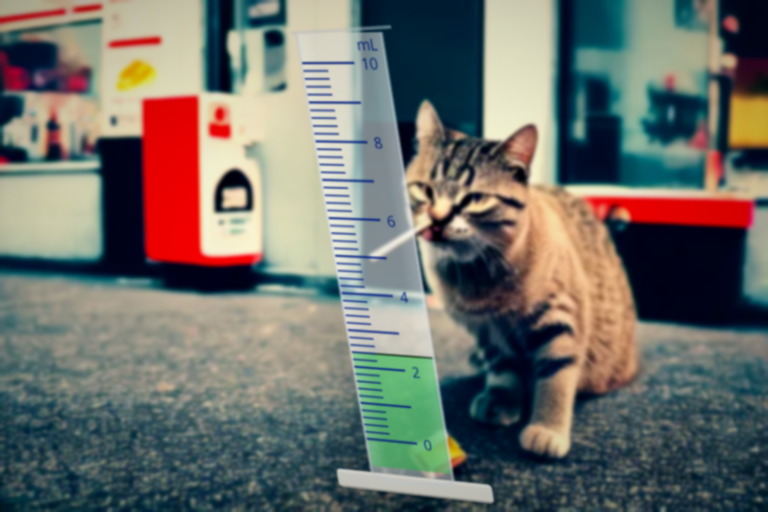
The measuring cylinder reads 2.4
